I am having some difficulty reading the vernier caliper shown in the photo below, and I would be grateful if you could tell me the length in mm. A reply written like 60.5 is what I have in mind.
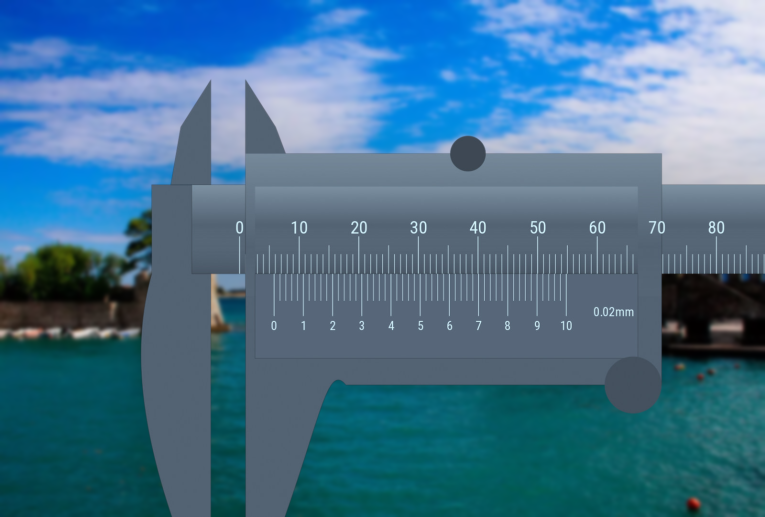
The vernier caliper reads 5.8
